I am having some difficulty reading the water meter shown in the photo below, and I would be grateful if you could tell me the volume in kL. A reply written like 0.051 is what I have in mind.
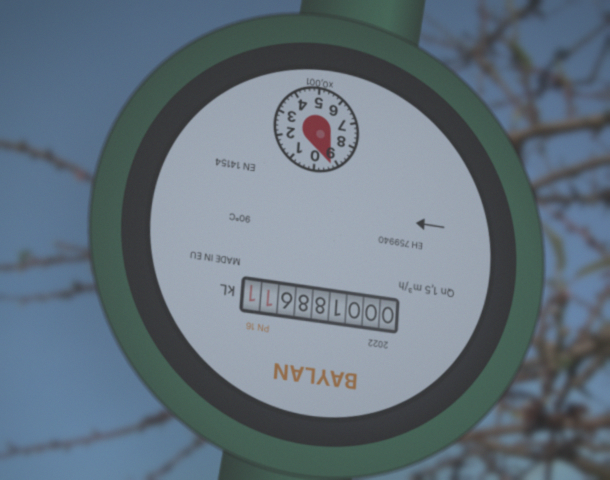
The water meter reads 1886.109
